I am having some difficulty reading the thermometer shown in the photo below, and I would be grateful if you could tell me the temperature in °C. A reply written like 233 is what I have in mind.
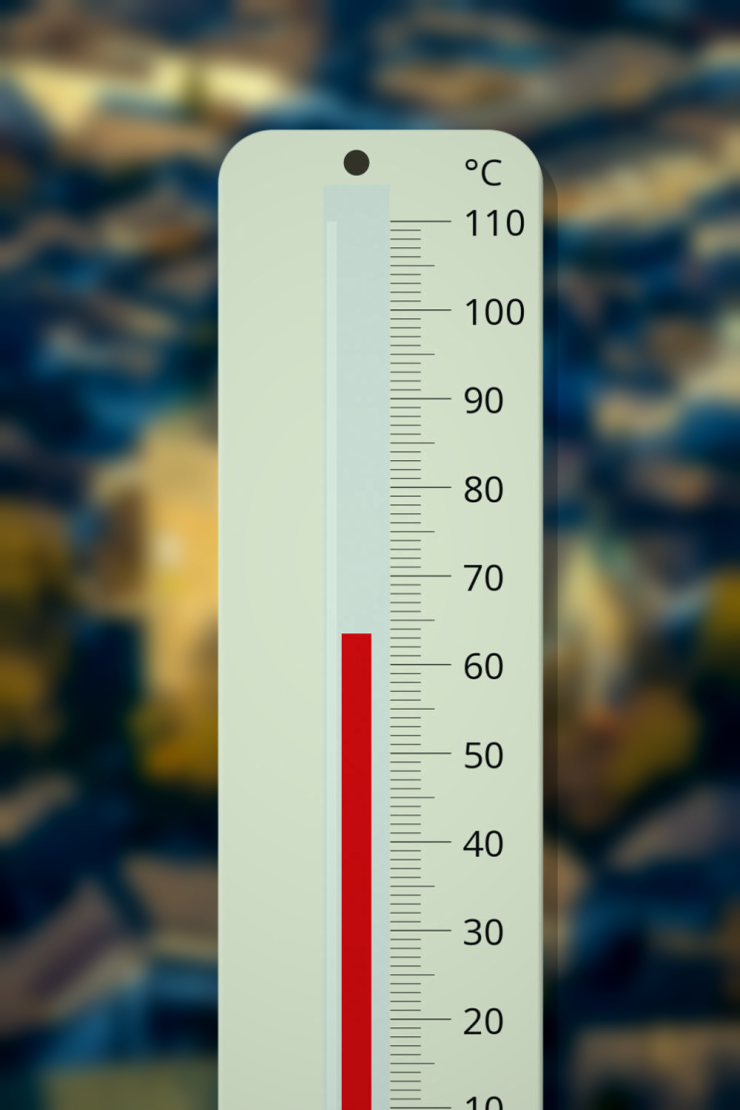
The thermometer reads 63.5
